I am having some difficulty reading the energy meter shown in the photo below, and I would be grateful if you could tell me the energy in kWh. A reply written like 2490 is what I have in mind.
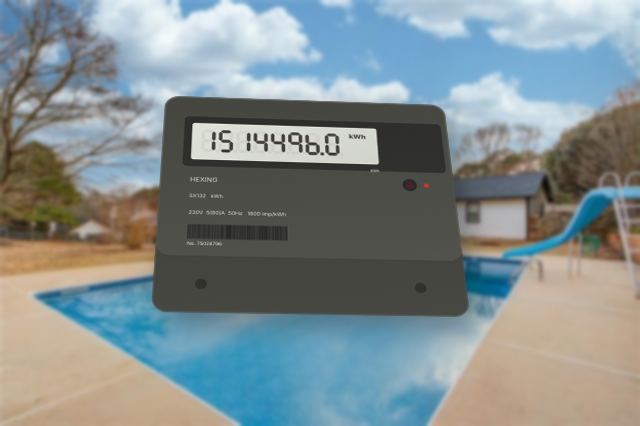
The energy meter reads 1514496.0
